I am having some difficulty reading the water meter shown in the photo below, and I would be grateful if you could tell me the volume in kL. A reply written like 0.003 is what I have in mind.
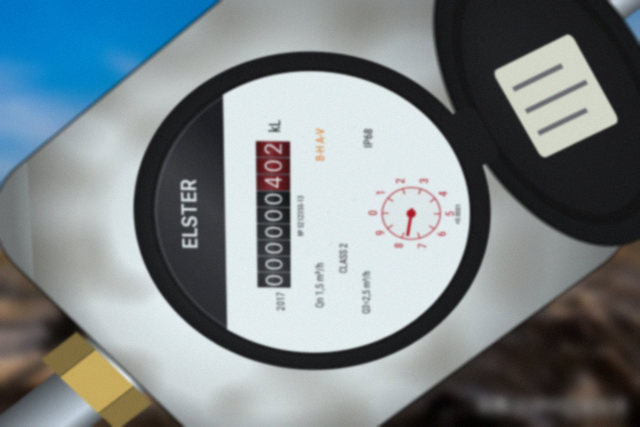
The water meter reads 0.4027
